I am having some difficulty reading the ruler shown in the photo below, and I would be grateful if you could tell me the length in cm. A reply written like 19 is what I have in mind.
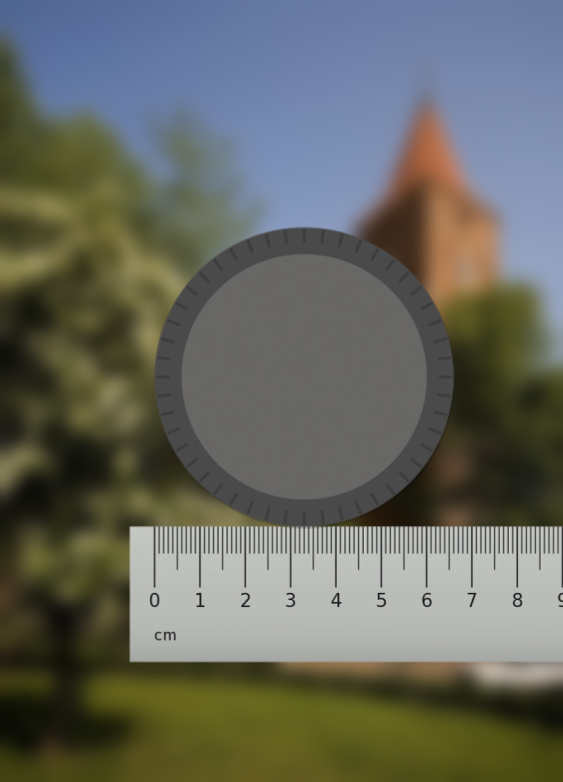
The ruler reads 6.6
